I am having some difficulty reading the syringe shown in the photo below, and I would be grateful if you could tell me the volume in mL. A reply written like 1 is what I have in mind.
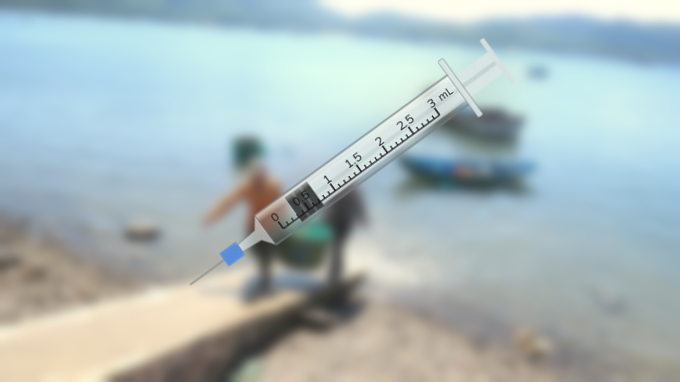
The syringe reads 0.3
